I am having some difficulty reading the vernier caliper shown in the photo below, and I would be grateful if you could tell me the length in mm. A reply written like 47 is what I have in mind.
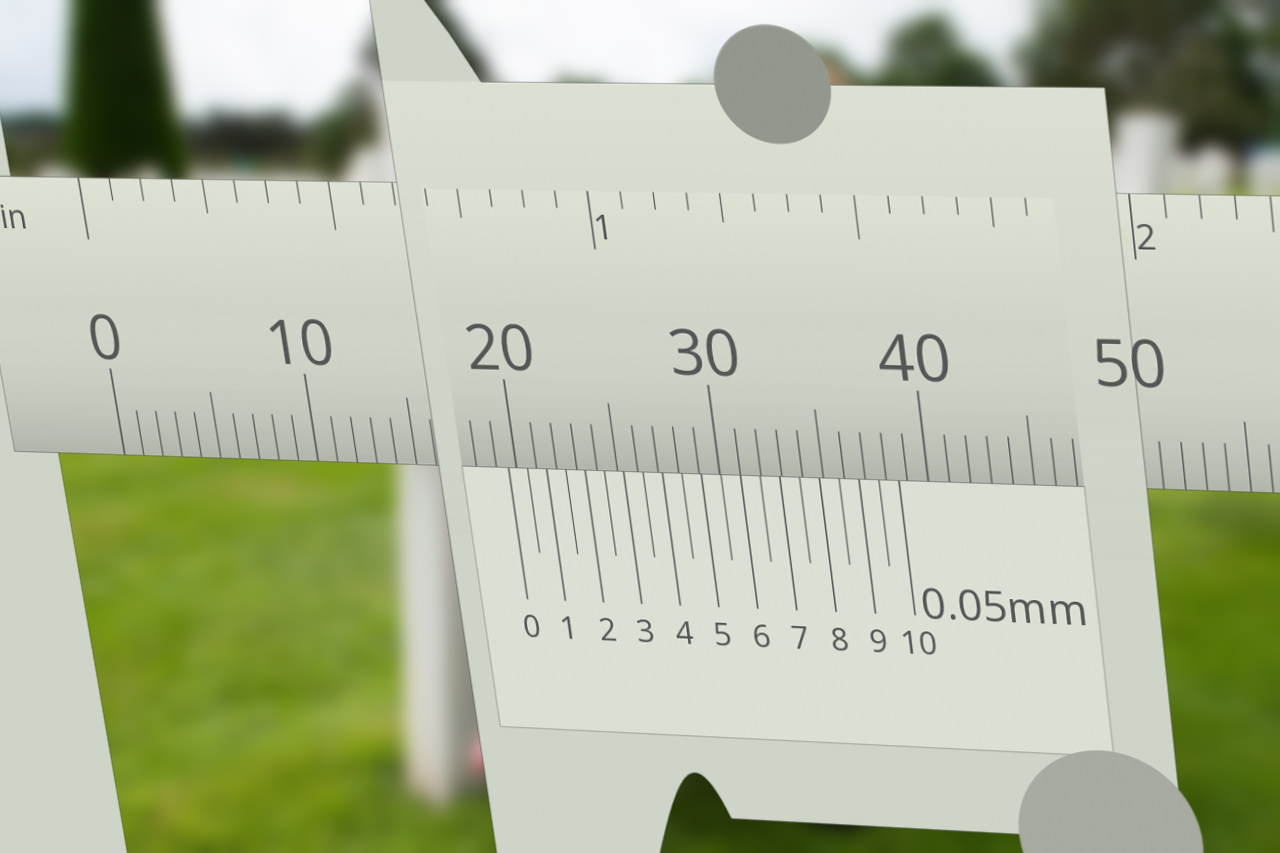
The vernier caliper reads 19.6
